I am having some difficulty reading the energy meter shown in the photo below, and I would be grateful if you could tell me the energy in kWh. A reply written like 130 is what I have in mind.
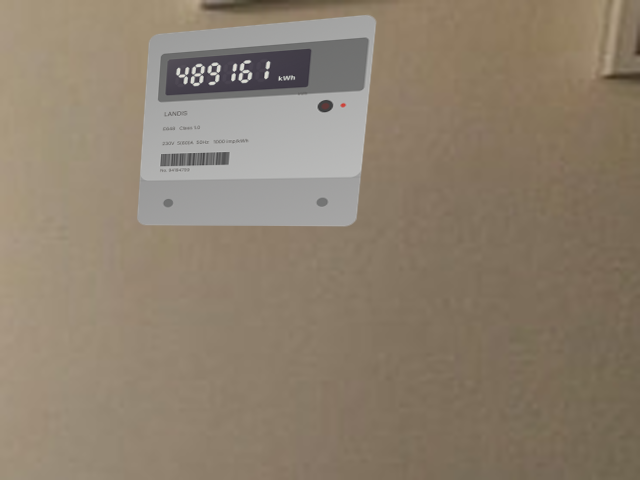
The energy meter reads 489161
